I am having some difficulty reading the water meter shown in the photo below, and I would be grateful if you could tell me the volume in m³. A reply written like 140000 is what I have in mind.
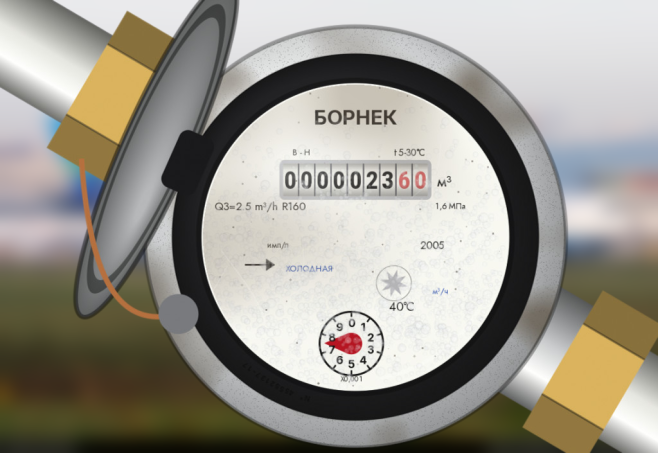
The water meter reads 23.607
